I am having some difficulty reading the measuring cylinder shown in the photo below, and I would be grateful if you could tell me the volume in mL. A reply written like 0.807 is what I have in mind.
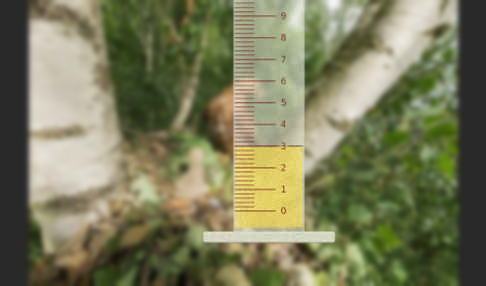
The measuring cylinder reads 3
